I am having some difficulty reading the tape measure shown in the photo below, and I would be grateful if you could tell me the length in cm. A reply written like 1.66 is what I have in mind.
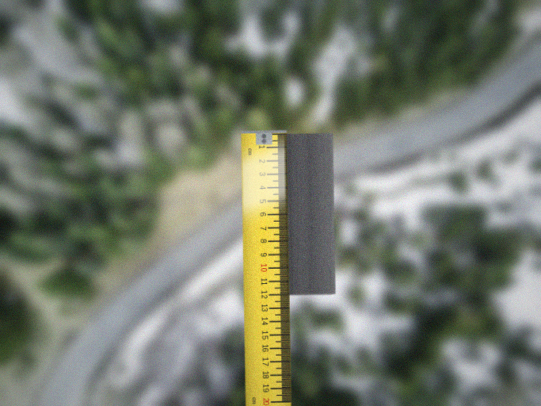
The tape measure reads 12
